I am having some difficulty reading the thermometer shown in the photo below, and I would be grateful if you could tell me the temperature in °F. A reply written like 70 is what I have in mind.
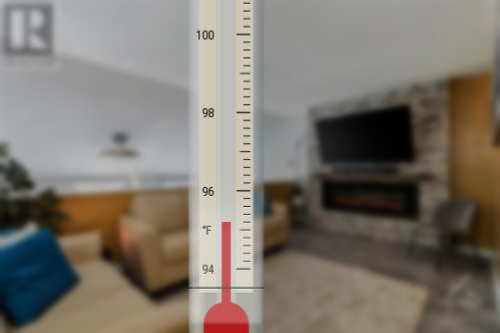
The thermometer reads 95.2
